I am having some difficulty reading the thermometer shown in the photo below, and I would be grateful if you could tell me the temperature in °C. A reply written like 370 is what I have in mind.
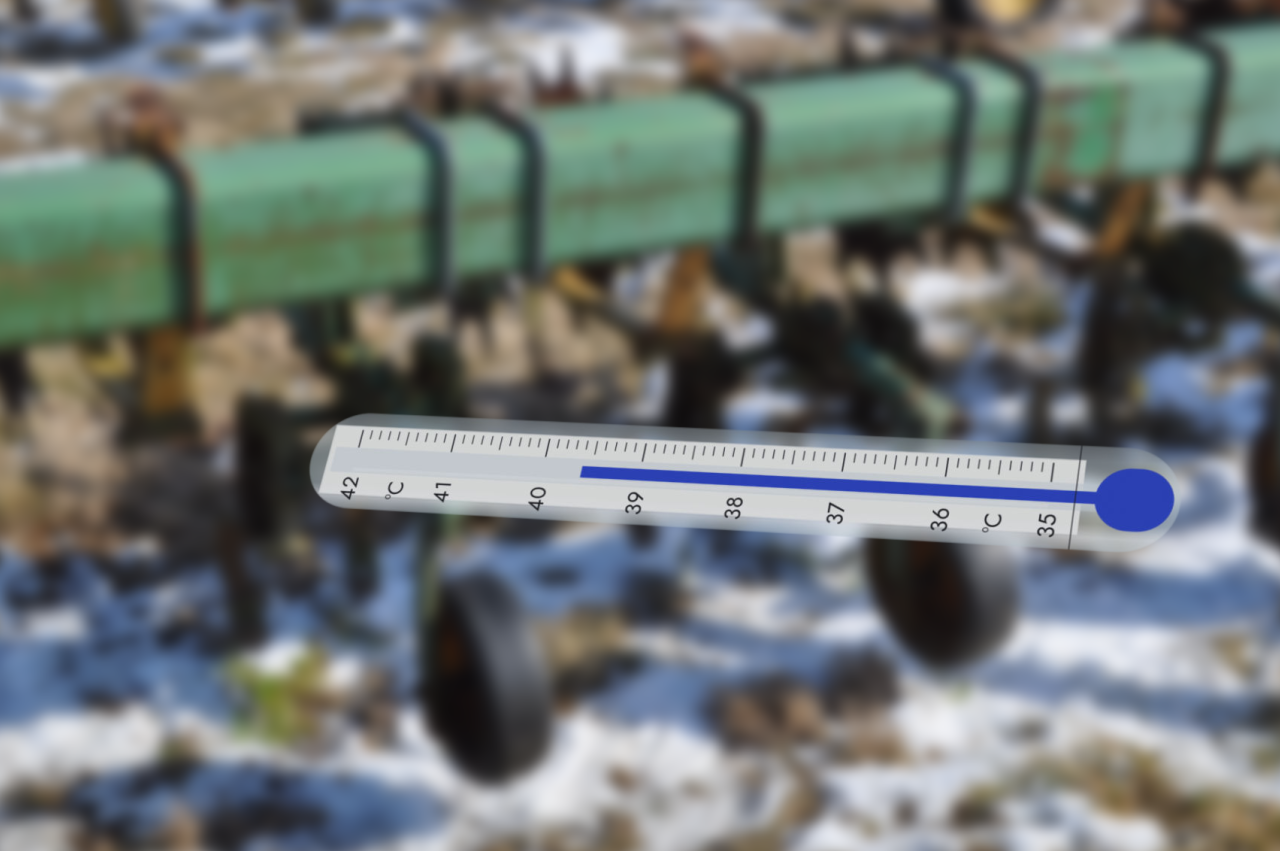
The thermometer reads 39.6
